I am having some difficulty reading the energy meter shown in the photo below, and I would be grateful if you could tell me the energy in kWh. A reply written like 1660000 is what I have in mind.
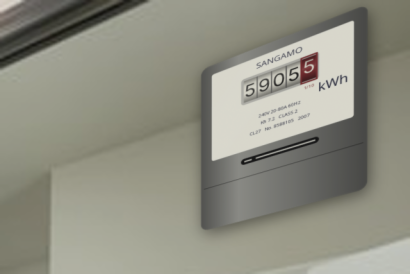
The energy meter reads 5905.5
